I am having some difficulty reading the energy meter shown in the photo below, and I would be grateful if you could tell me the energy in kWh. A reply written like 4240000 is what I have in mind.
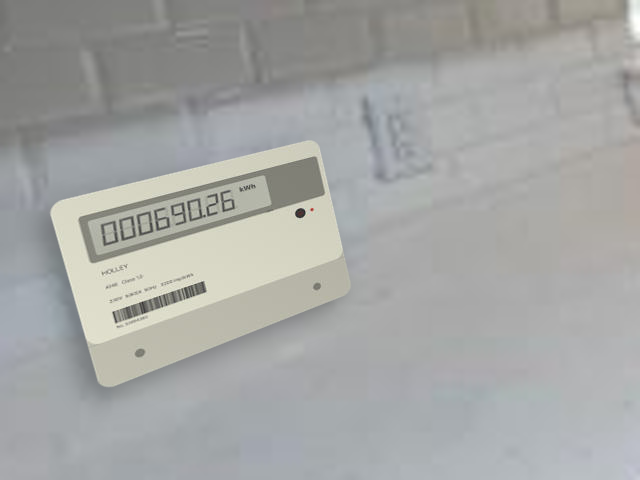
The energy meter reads 690.26
